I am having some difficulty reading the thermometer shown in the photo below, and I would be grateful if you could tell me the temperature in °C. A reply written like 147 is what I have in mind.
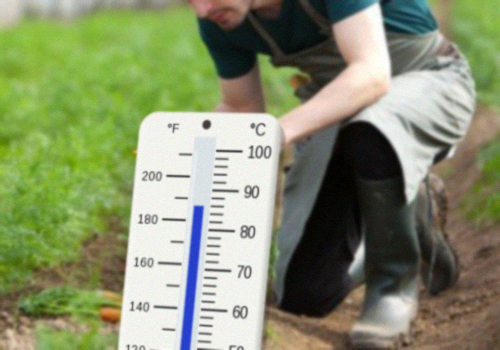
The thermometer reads 86
